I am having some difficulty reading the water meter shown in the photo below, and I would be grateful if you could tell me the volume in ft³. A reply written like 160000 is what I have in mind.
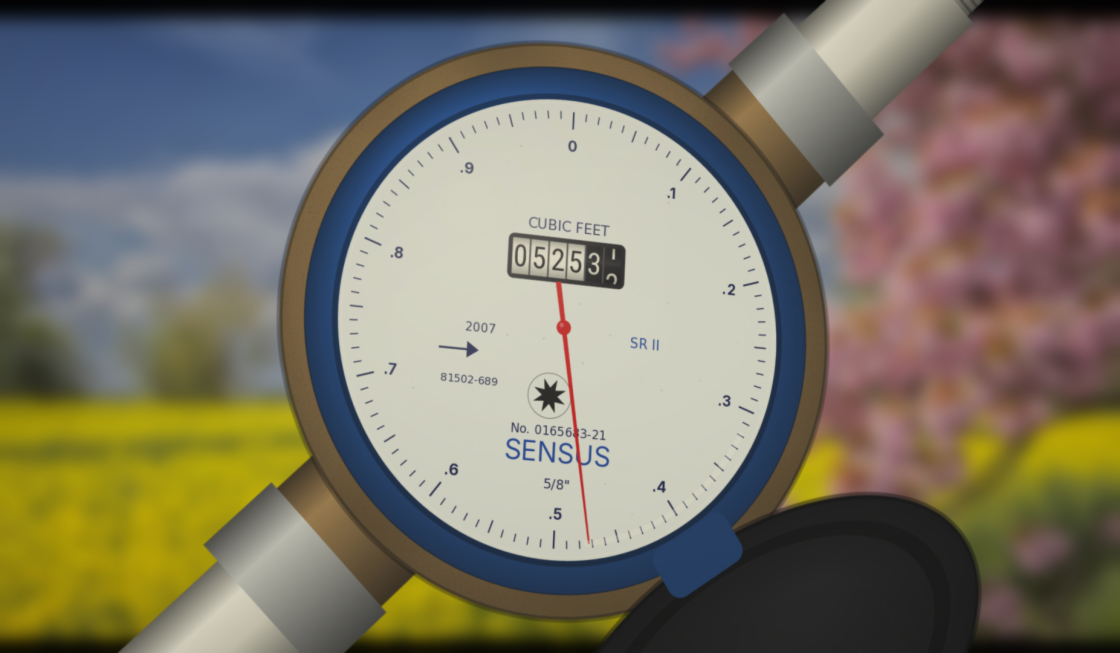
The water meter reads 52531.47
